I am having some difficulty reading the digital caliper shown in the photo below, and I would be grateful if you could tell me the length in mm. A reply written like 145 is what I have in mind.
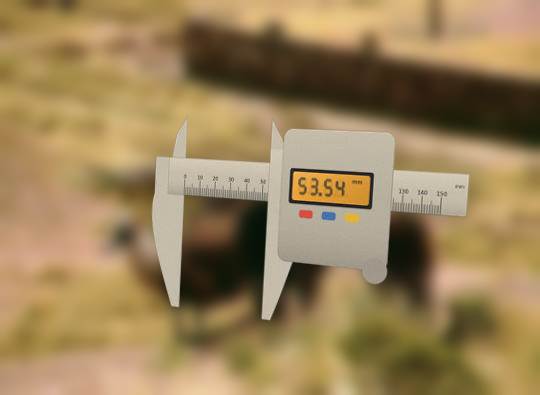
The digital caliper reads 53.54
